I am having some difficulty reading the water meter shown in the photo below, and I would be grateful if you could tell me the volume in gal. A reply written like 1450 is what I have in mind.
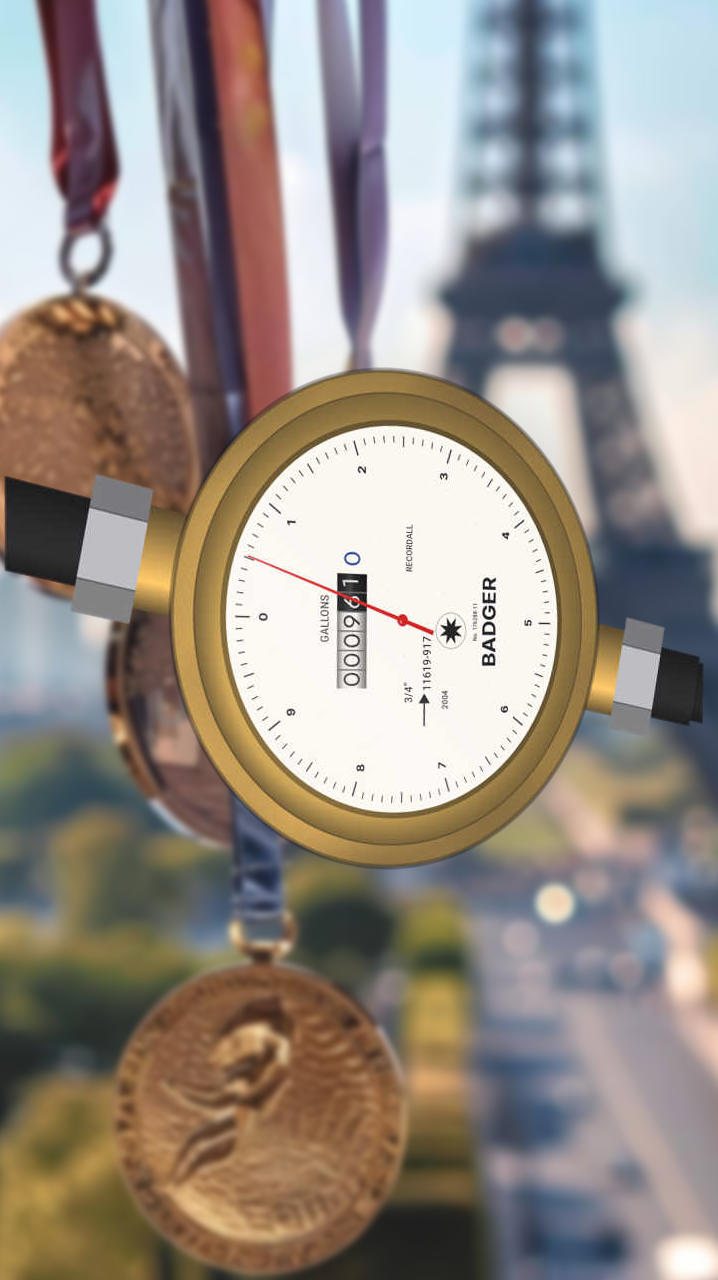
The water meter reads 9610.5
